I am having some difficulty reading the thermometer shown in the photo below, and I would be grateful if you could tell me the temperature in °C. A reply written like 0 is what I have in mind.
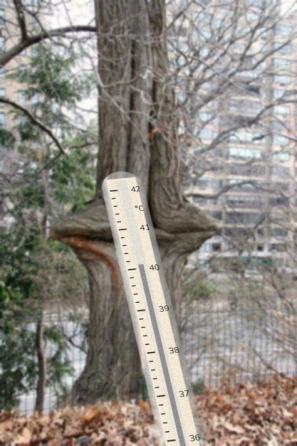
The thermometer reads 40.1
